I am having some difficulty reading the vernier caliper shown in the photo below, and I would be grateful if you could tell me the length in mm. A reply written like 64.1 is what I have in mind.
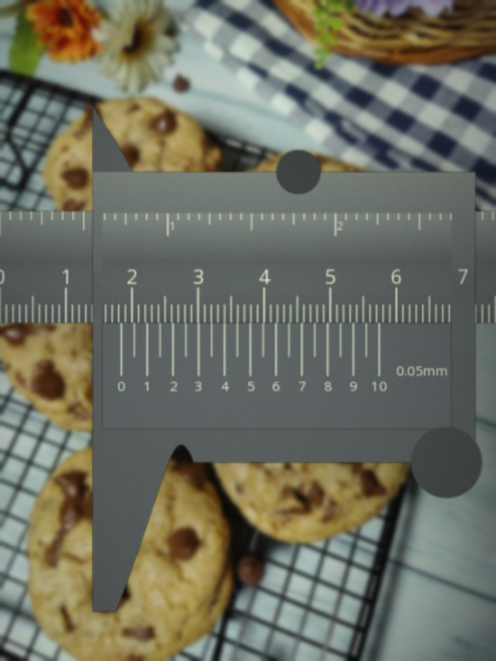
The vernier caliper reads 18.4
